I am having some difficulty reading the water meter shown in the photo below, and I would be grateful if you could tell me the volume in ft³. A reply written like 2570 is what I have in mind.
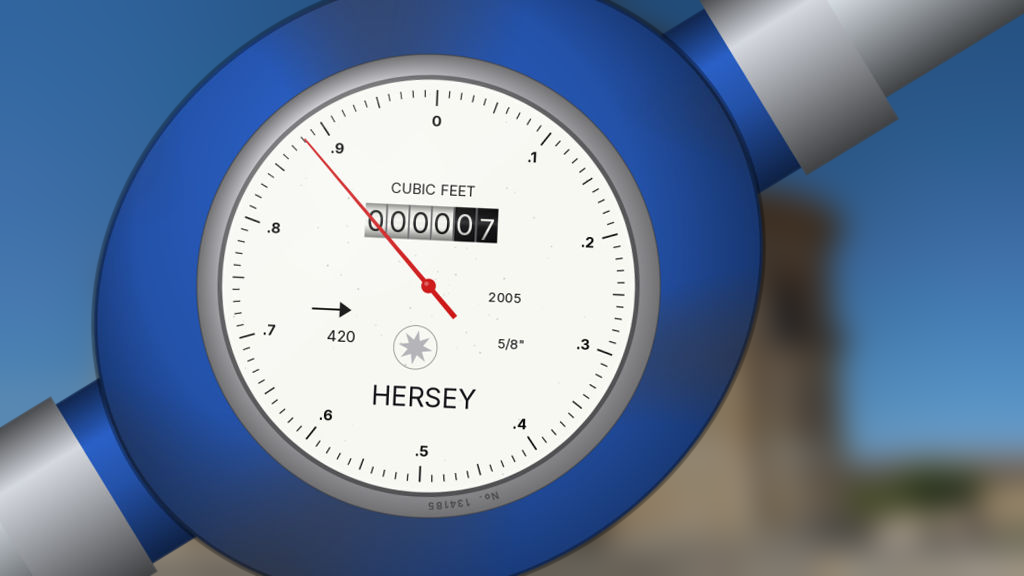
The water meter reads 6.88
